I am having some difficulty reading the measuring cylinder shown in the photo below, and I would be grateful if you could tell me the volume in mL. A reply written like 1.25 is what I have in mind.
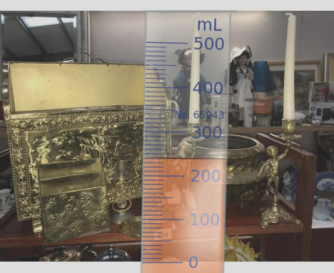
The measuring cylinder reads 240
